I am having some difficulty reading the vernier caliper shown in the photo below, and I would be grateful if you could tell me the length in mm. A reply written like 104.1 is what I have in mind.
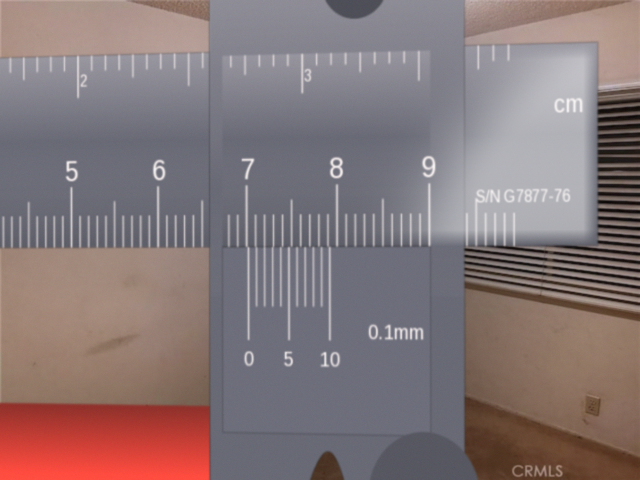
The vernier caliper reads 70.2
